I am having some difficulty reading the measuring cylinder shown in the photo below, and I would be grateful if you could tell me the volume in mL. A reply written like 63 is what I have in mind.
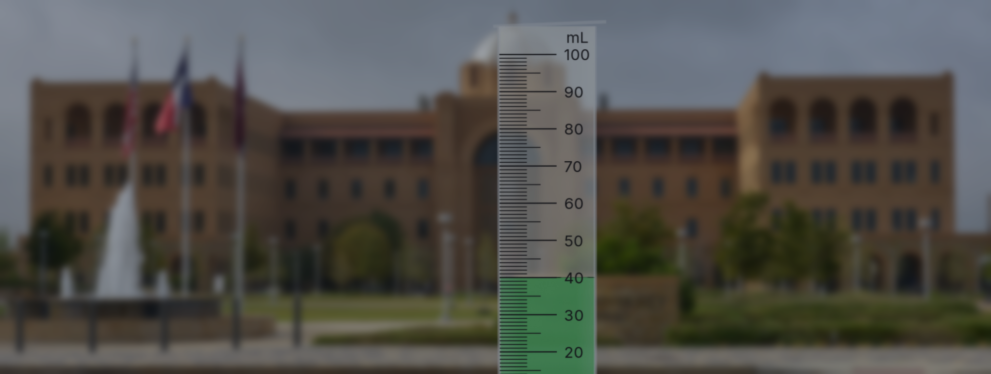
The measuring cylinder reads 40
